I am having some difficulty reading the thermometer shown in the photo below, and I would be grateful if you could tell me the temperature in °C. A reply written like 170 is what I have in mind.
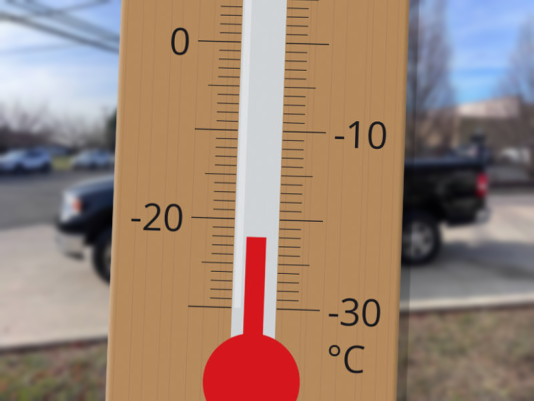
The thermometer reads -22
